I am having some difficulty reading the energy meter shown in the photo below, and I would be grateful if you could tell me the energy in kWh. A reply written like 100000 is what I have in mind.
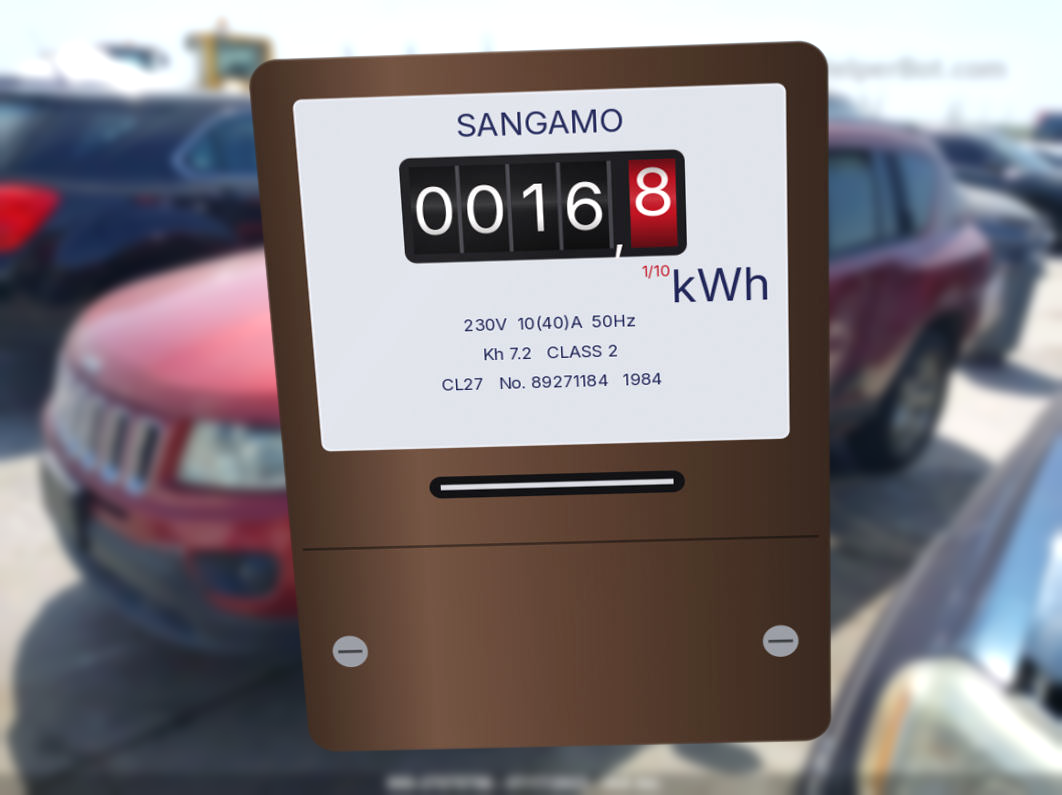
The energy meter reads 16.8
